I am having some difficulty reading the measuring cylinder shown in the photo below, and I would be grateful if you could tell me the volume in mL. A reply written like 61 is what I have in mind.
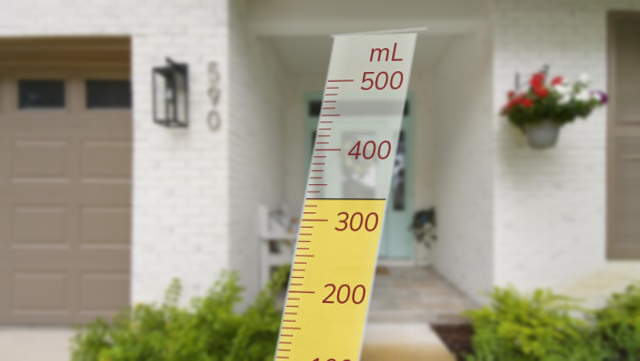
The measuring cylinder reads 330
